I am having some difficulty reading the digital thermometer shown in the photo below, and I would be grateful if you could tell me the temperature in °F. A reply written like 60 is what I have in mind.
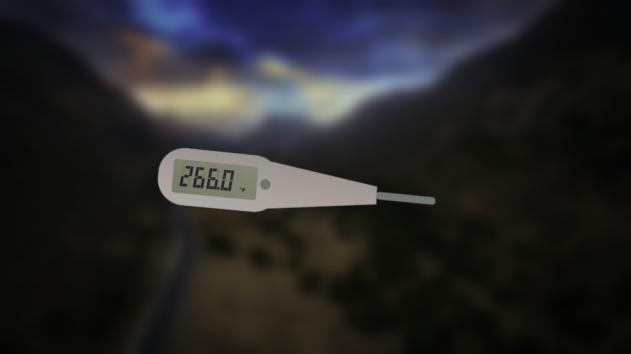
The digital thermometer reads 266.0
